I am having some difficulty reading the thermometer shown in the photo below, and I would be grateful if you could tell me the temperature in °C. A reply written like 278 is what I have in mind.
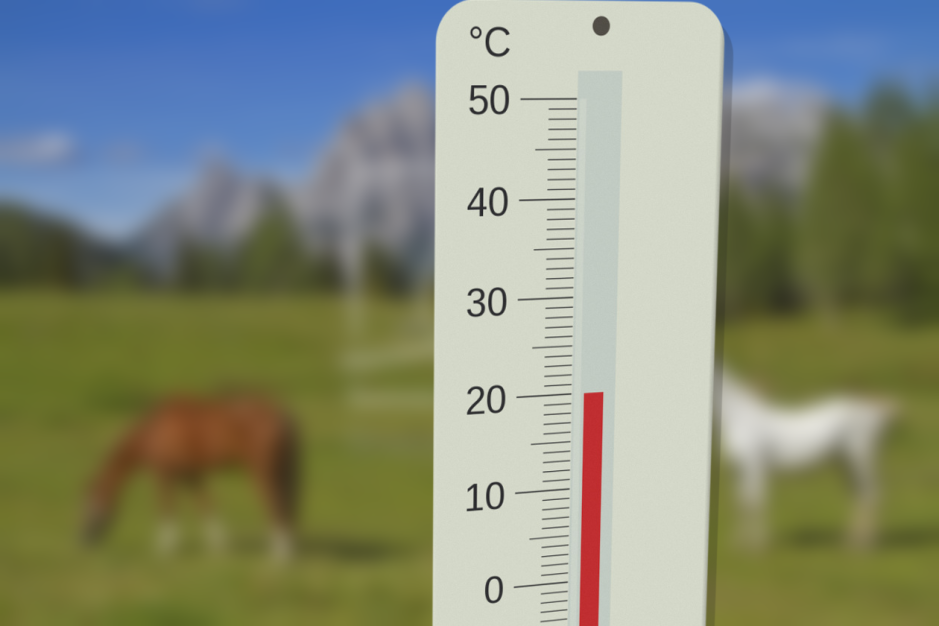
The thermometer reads 20
